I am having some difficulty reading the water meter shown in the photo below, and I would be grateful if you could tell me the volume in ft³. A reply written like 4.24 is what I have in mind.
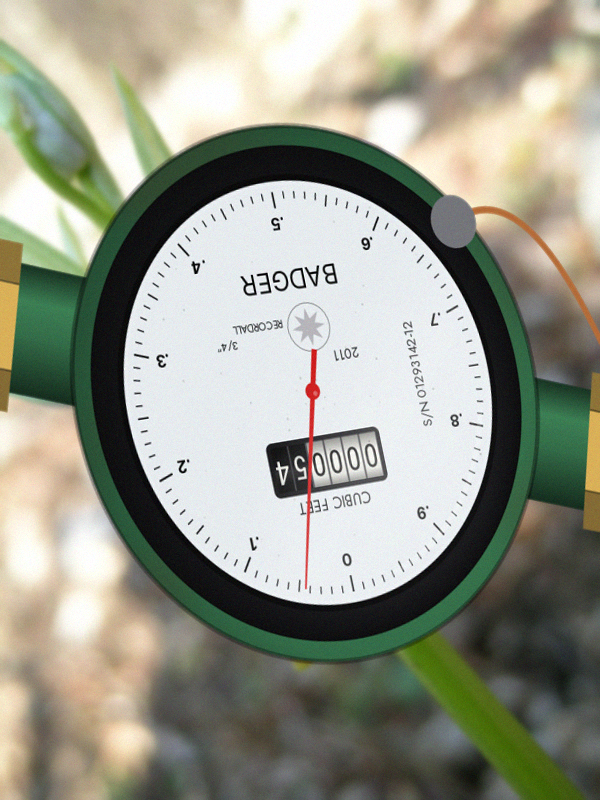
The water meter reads 54.04
